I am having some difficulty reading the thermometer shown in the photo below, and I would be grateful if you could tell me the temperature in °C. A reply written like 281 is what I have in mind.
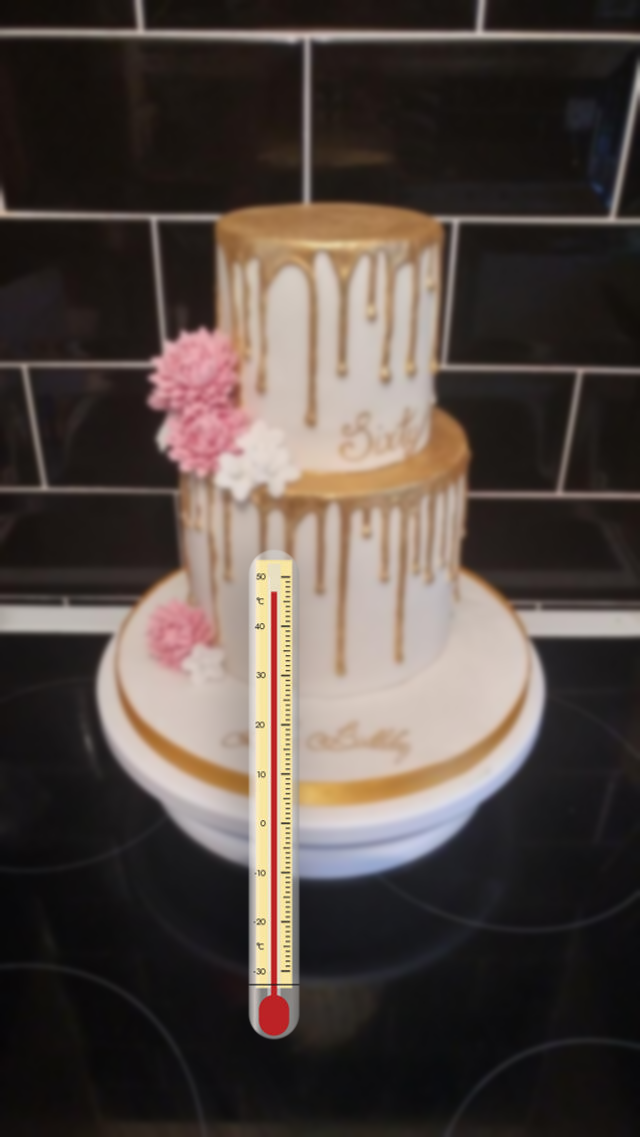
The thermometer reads 47
